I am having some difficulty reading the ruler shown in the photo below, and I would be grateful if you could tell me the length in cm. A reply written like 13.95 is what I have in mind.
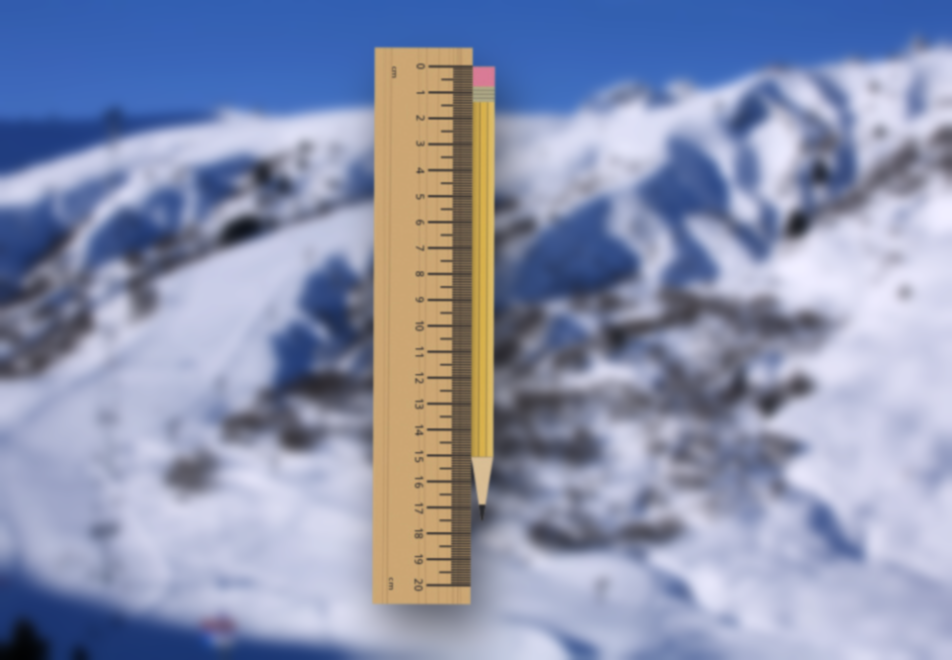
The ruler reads 17.5
